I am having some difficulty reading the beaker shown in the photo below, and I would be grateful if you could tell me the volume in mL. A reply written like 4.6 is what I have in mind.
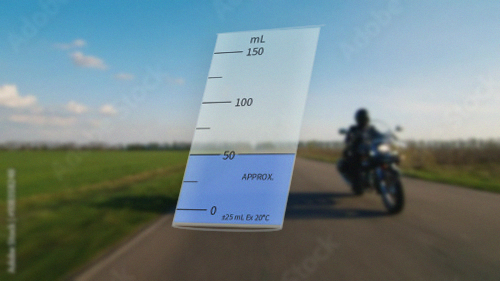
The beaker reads 50
